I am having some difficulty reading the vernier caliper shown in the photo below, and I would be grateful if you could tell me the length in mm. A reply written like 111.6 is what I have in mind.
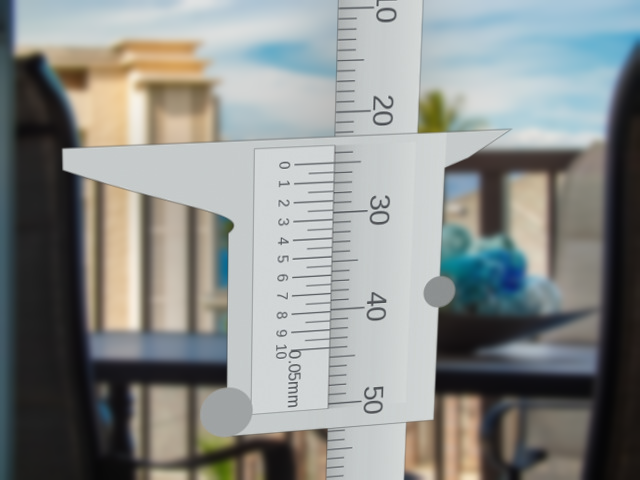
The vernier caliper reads 25.0
